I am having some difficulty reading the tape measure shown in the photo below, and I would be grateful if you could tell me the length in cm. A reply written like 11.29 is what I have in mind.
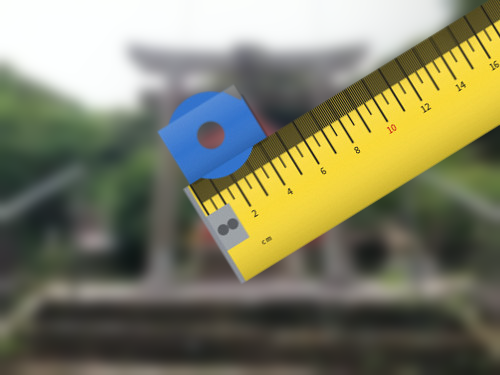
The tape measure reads 4.5
